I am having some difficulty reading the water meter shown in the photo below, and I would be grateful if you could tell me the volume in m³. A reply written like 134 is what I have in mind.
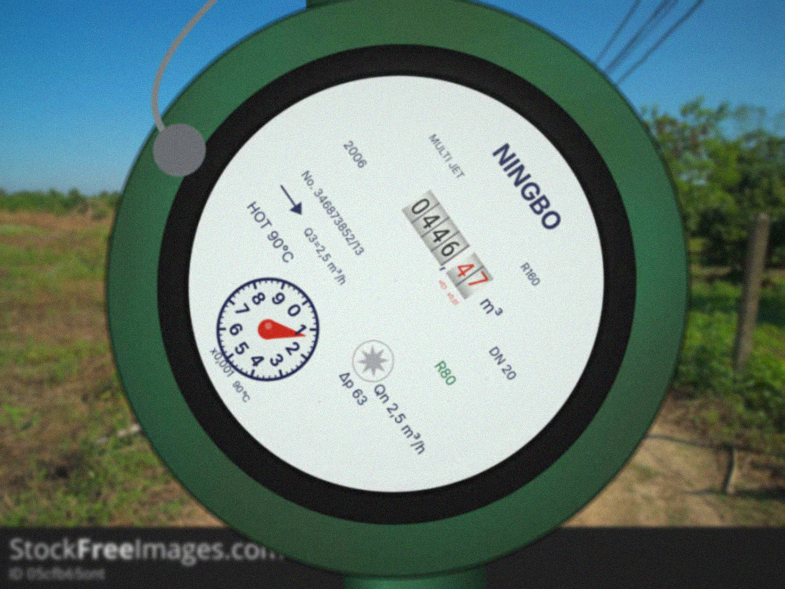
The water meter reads 446.471
